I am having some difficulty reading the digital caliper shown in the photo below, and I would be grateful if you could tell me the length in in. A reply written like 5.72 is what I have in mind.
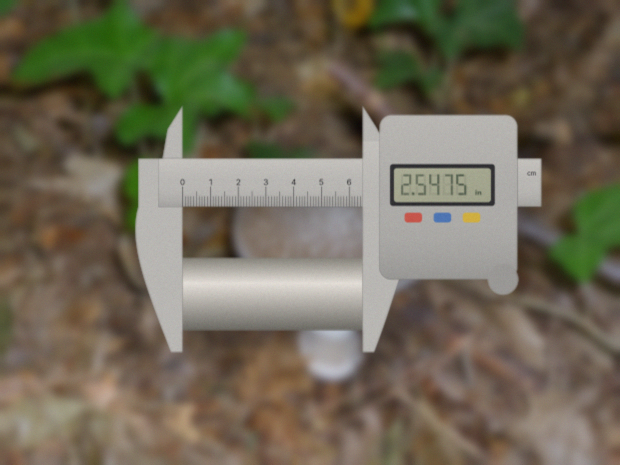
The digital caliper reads 2.5475
